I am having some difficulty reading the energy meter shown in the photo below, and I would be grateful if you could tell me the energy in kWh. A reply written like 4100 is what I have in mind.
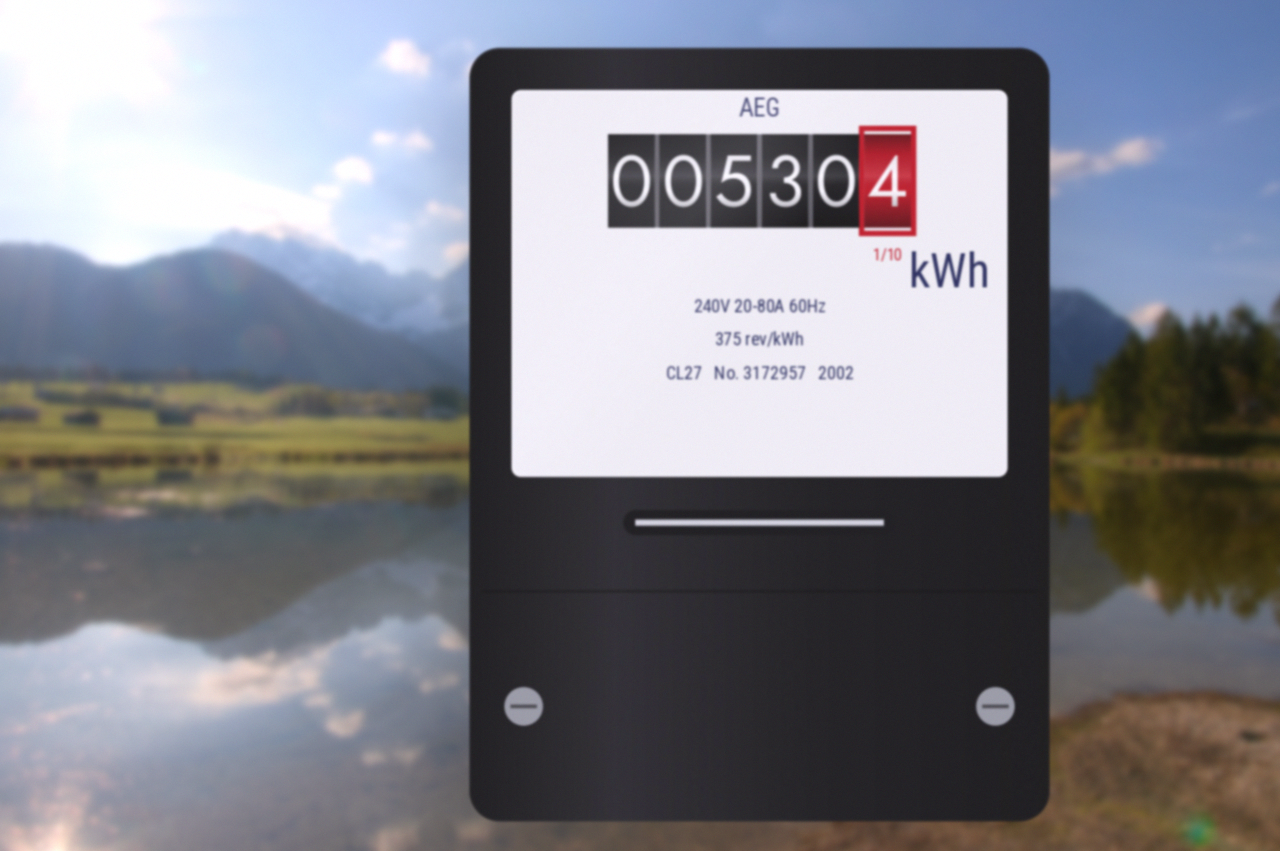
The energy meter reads 530.4
